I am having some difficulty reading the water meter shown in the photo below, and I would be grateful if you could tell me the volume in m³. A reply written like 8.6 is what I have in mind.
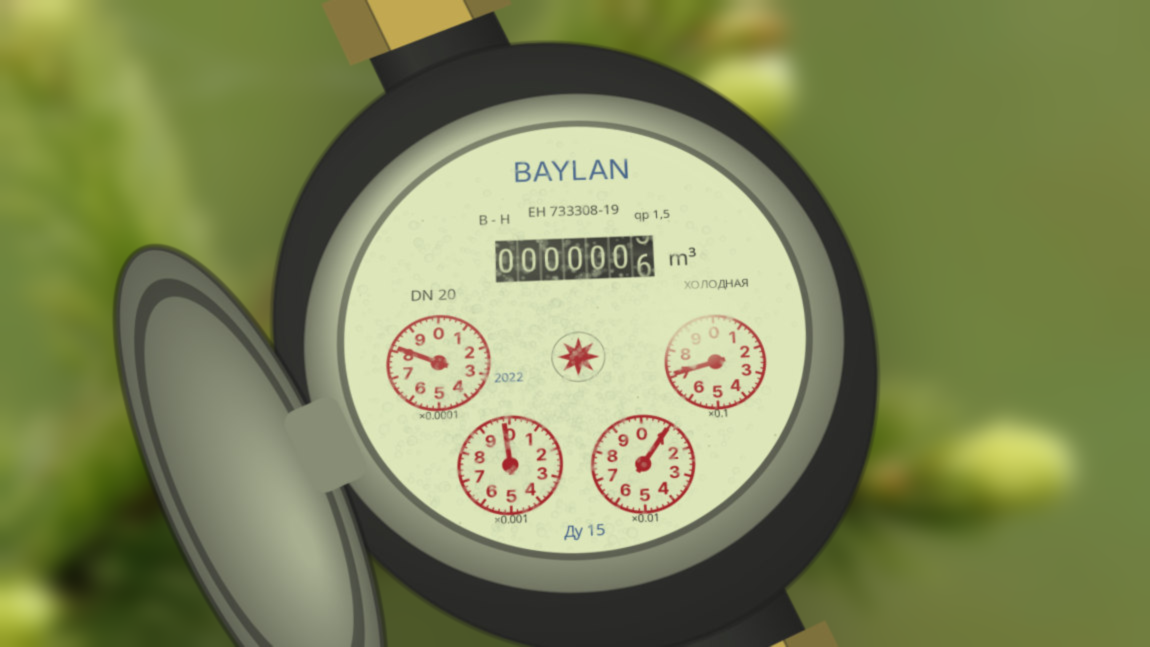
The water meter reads 5.7098
